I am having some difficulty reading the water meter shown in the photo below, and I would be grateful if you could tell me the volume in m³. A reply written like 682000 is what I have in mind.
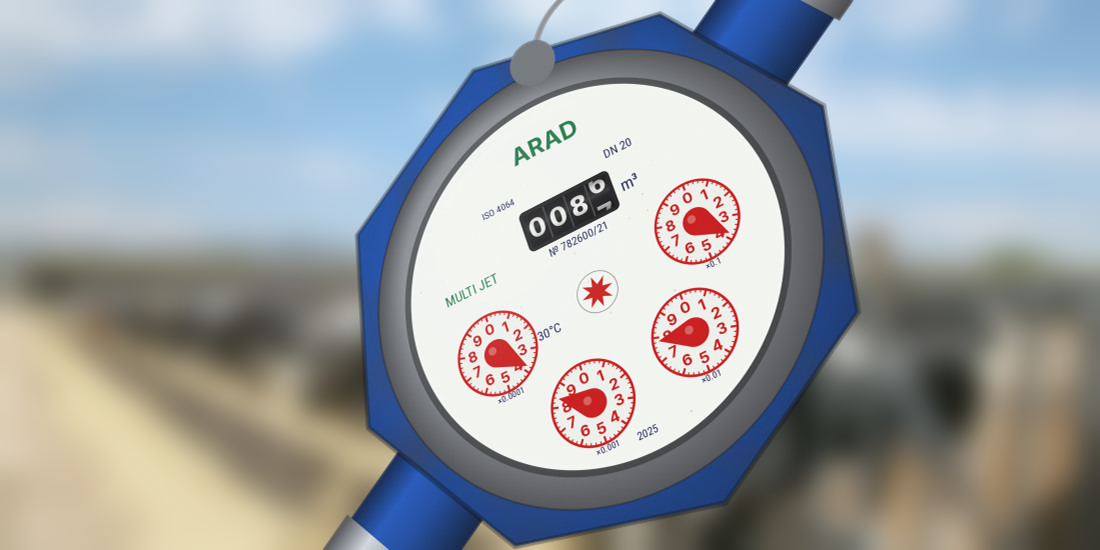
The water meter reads 86.3783
